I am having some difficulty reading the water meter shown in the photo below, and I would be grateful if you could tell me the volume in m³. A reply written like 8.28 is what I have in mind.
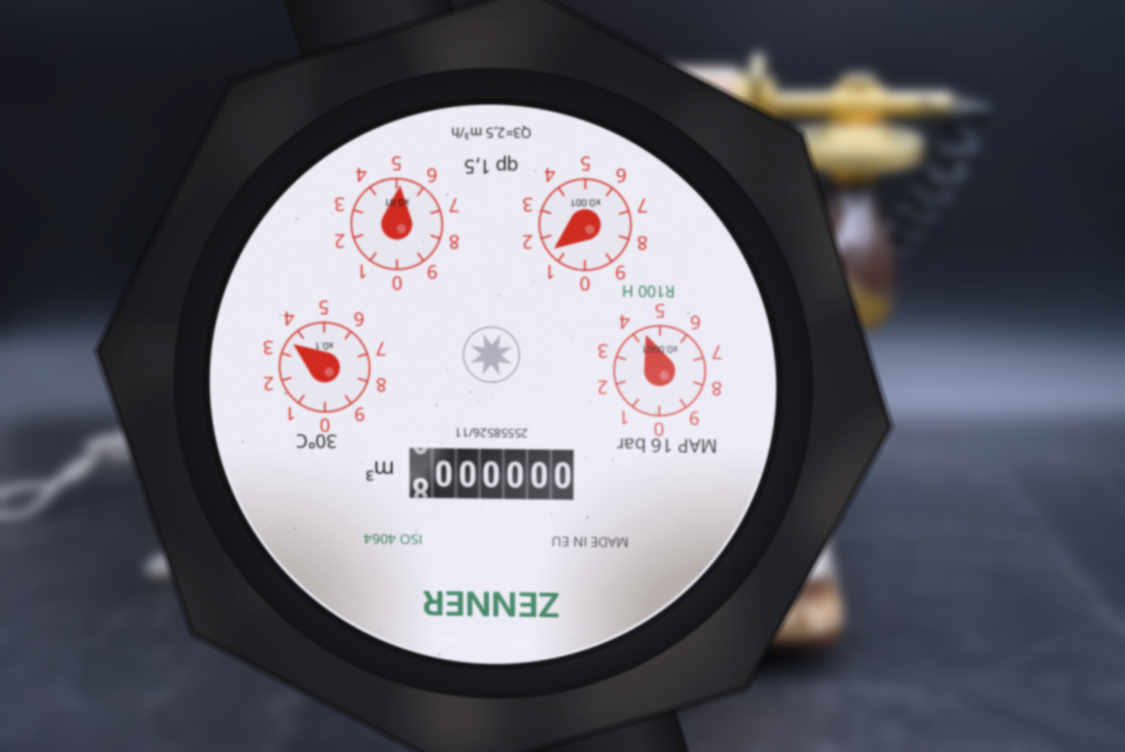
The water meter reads 8.3514
